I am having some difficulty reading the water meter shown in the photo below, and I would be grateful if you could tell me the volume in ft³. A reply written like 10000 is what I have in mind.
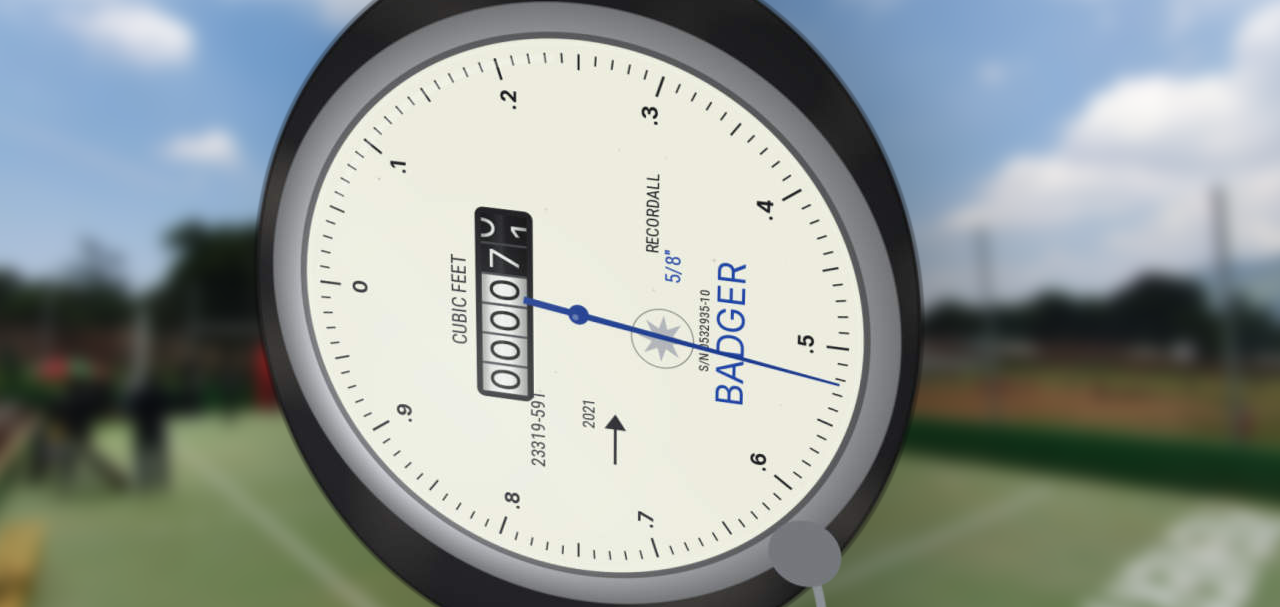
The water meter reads 70.52
